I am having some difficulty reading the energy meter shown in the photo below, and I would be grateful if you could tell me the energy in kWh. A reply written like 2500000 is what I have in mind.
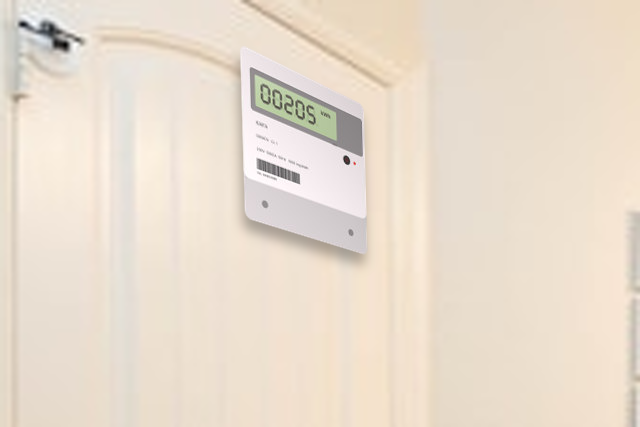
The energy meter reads 205
